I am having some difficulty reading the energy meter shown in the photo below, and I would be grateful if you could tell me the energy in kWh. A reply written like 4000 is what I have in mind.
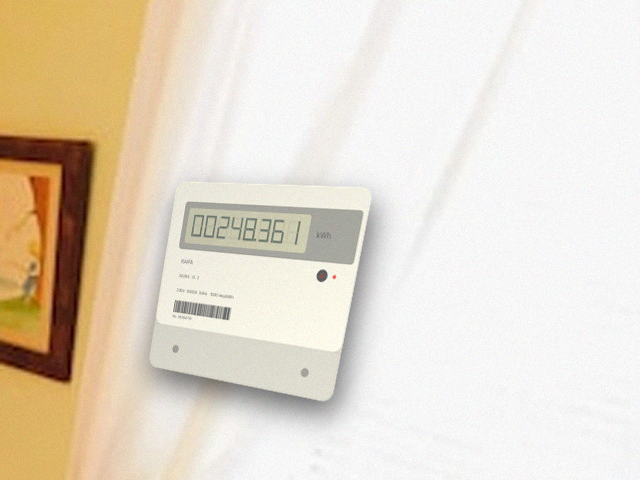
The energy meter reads 248.361
